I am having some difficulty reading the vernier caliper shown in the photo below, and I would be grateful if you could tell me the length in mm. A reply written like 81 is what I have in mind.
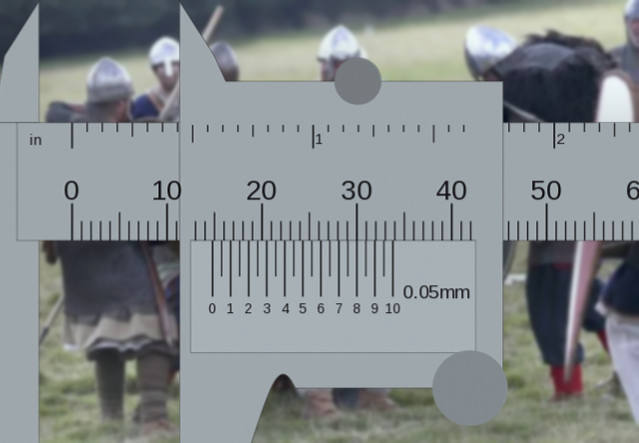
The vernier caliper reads 14.8
